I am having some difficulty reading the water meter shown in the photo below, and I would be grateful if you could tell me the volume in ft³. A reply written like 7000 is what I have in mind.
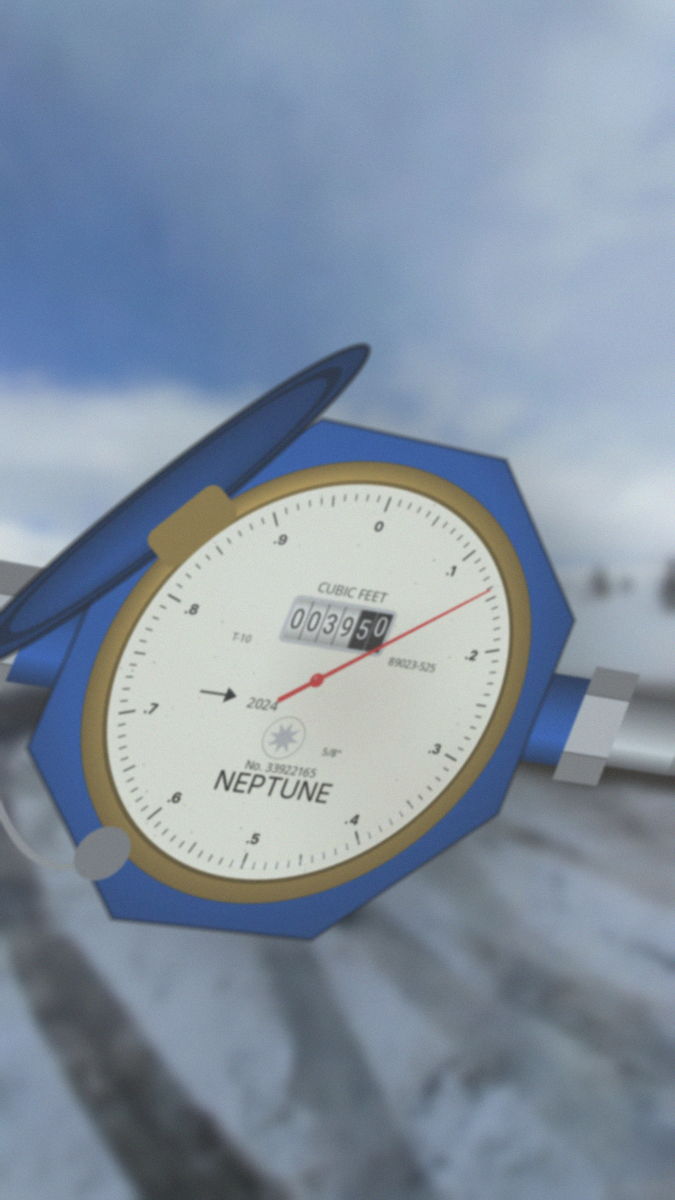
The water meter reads 3950.14
